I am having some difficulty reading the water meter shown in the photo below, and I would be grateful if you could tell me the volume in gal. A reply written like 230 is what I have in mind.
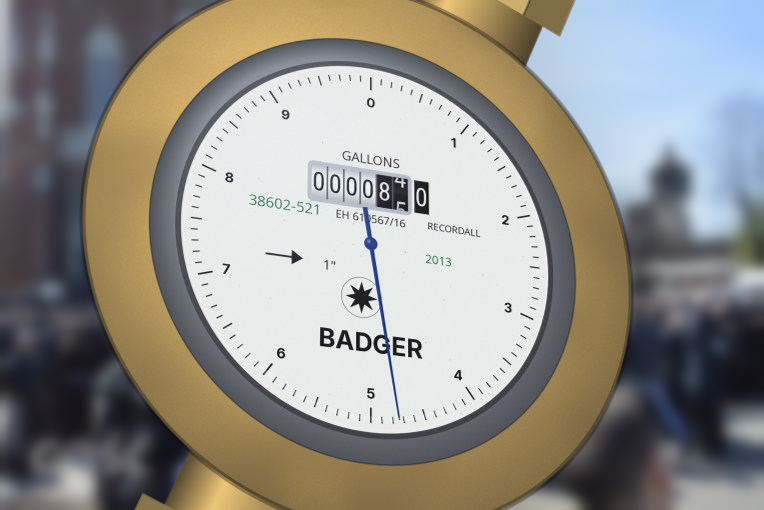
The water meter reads 844.7
